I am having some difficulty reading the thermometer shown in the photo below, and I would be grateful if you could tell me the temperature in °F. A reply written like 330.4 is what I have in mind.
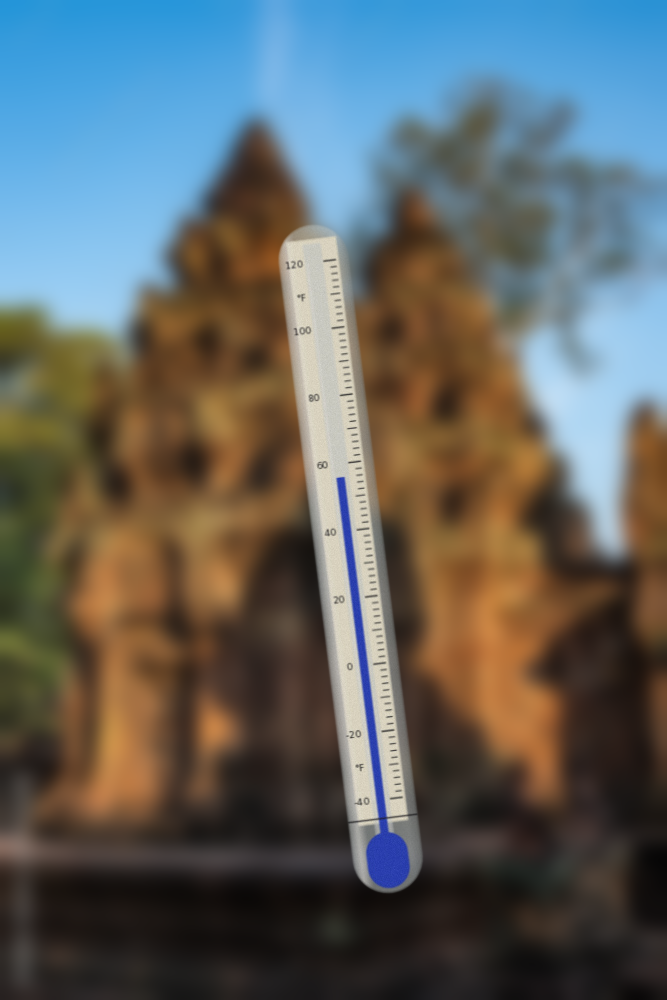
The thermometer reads 56
